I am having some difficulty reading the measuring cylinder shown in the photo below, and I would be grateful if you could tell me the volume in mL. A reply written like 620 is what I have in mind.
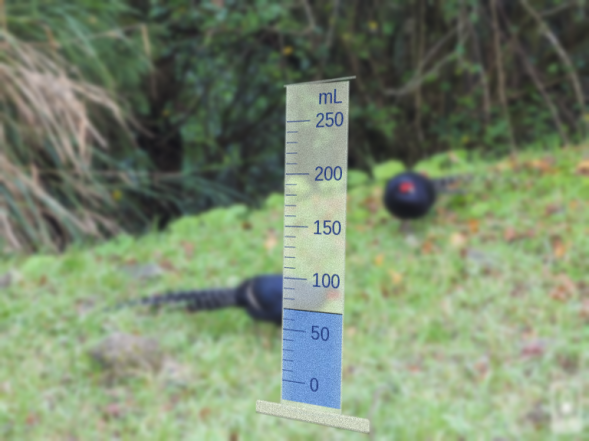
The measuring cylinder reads 70
